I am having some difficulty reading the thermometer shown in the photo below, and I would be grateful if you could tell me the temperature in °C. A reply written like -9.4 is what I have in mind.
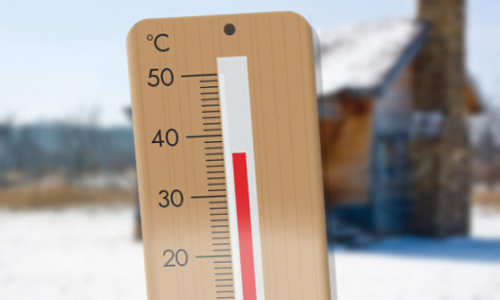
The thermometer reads 37
